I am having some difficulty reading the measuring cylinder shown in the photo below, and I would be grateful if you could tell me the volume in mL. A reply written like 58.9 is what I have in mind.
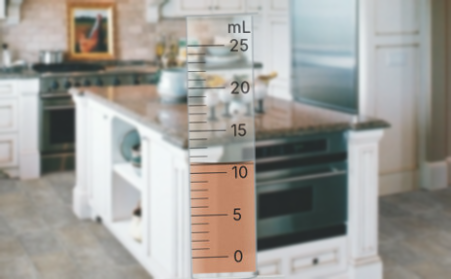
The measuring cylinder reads 11
